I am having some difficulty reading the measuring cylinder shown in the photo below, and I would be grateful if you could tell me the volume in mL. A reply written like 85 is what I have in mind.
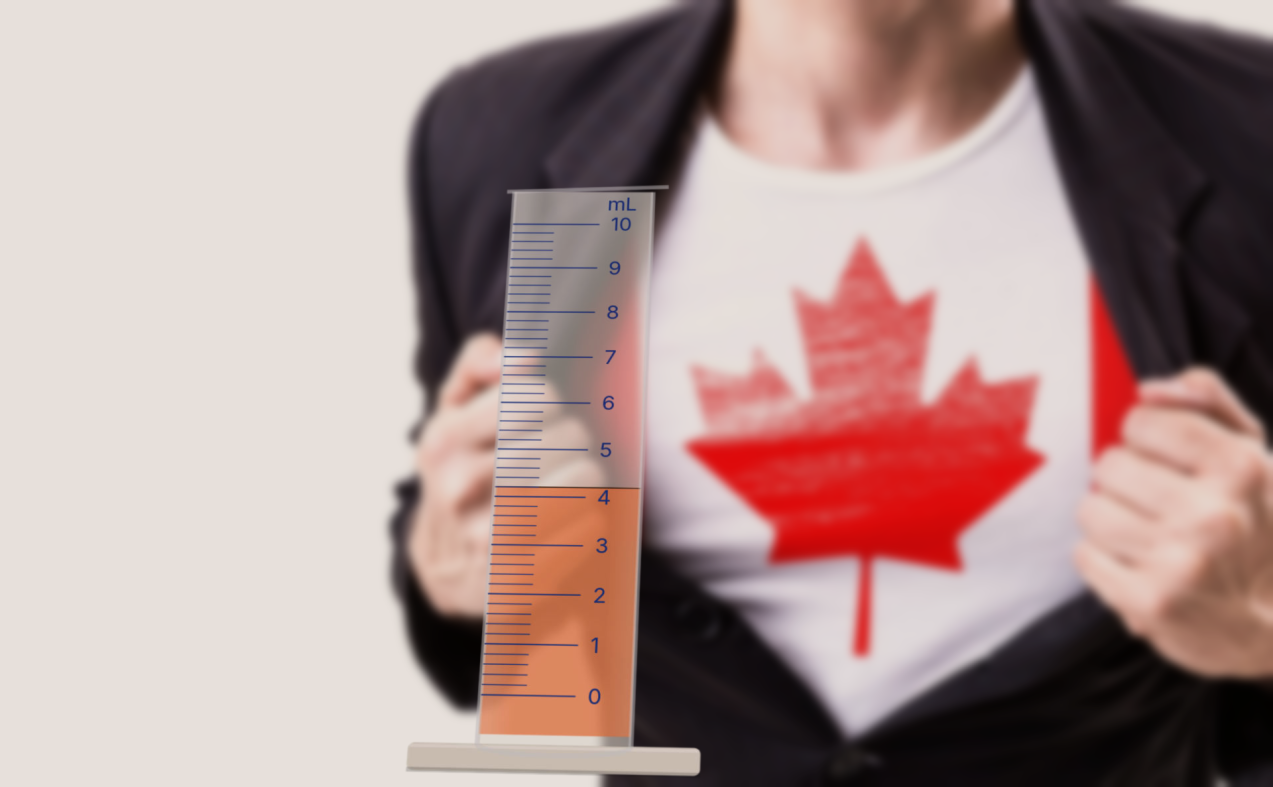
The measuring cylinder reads 4.2
